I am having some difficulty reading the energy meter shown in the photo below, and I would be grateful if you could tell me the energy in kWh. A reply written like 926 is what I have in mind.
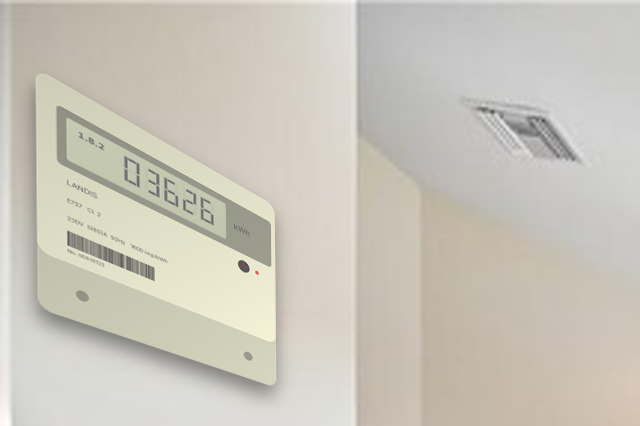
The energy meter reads 3626
